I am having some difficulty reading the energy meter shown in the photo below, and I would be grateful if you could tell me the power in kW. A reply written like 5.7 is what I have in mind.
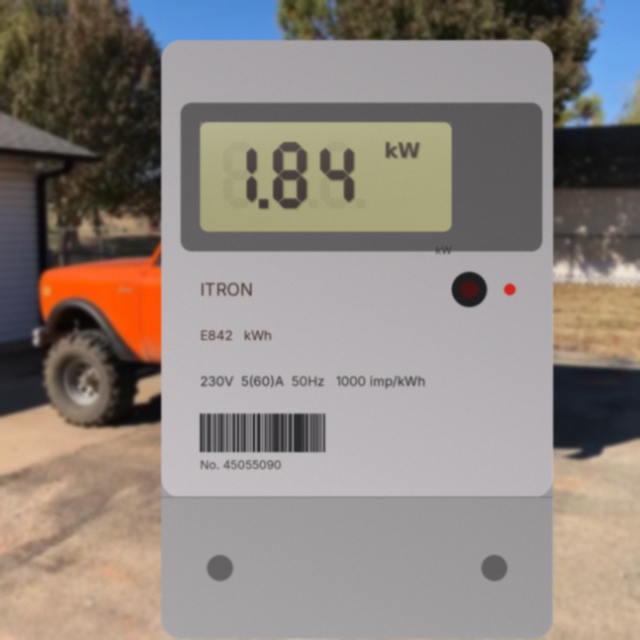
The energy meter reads 1.84
